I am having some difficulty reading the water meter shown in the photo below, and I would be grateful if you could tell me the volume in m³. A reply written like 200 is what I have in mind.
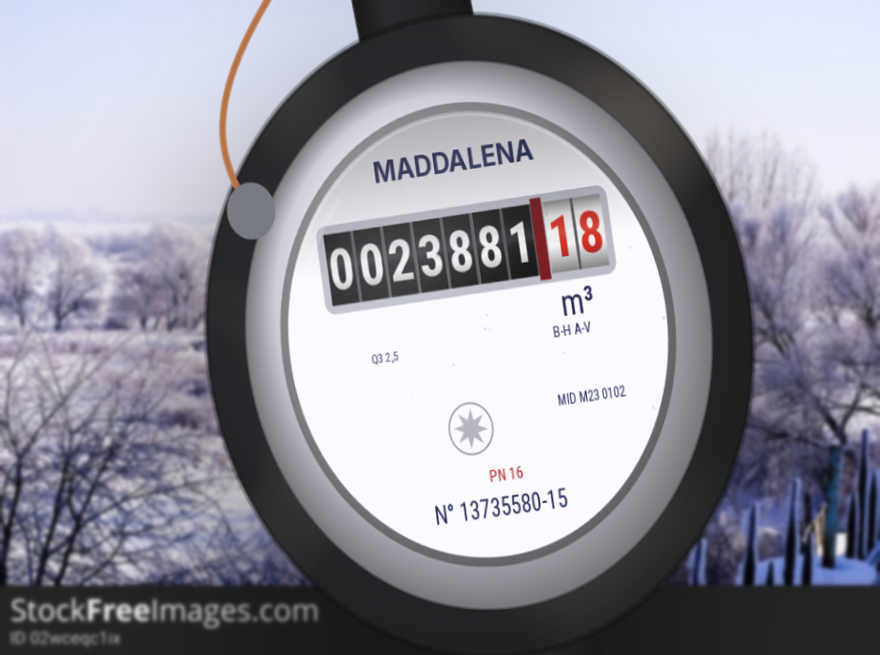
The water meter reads 23881.18
